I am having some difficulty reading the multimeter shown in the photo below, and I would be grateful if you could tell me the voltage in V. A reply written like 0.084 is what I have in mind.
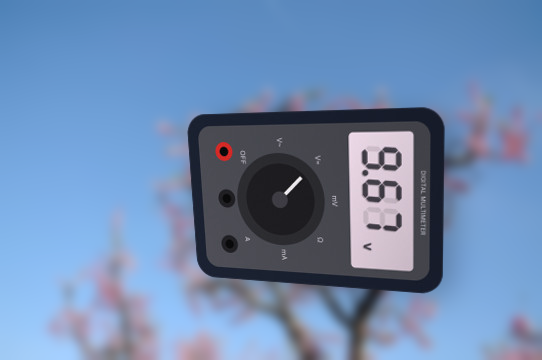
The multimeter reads 9.67
